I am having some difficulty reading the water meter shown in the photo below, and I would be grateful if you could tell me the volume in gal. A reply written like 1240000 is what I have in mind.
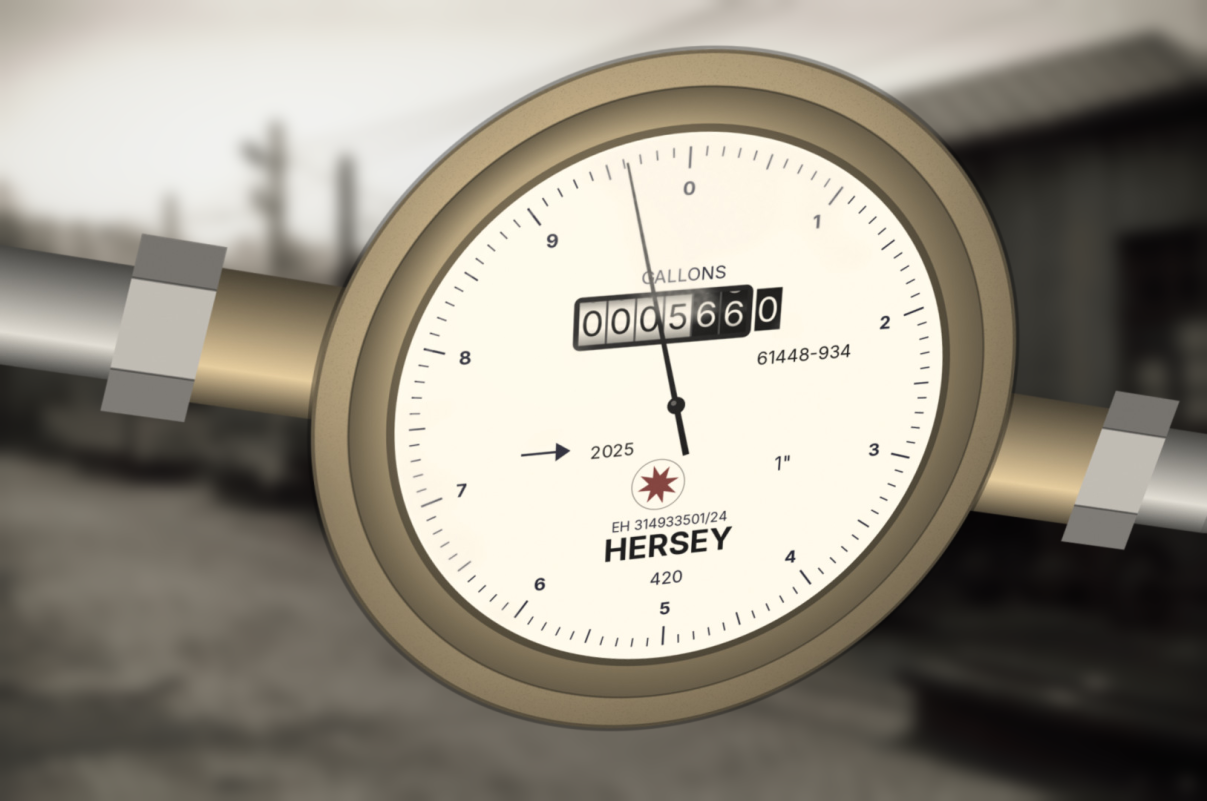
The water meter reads 5659.6
